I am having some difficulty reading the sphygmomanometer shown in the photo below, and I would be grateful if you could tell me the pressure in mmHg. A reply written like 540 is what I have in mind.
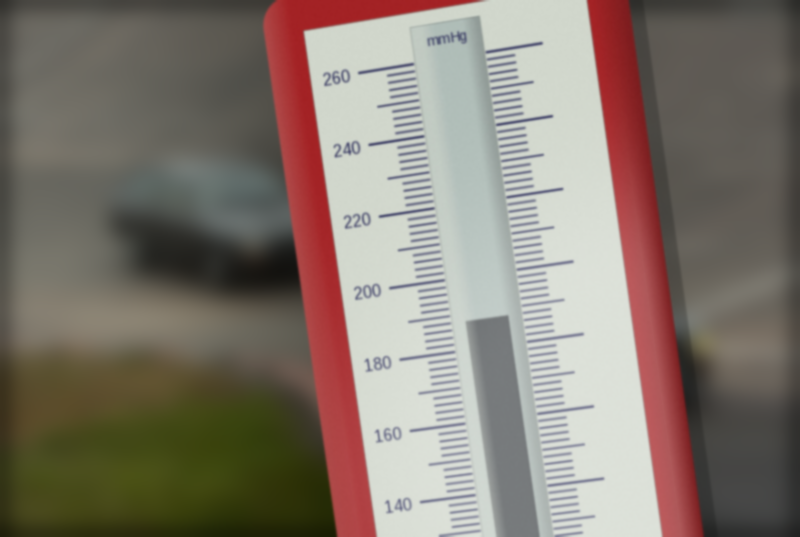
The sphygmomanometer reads 188
